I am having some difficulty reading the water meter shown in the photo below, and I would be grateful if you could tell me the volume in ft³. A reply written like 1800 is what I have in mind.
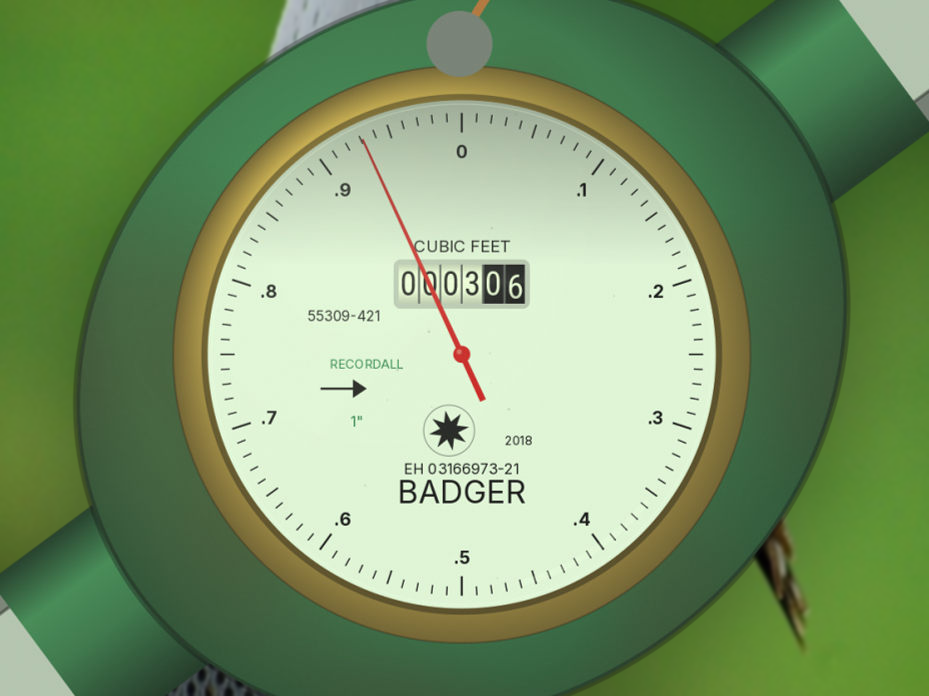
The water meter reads 305.93
